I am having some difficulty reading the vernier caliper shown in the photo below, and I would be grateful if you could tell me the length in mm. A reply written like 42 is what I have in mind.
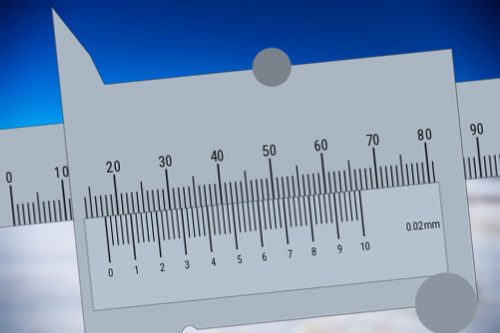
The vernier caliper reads 17.5
